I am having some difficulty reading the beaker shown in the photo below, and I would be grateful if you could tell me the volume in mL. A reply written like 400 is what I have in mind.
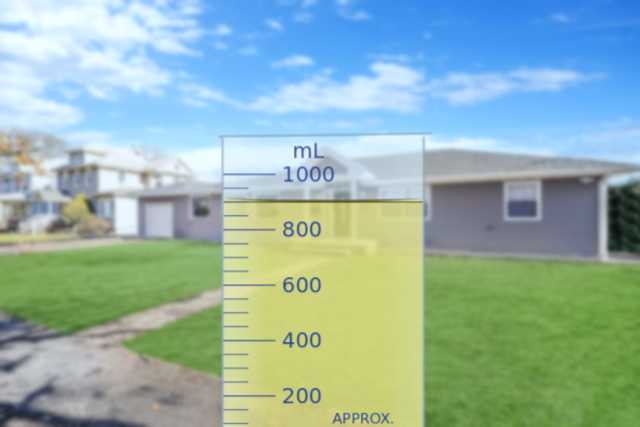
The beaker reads 900
